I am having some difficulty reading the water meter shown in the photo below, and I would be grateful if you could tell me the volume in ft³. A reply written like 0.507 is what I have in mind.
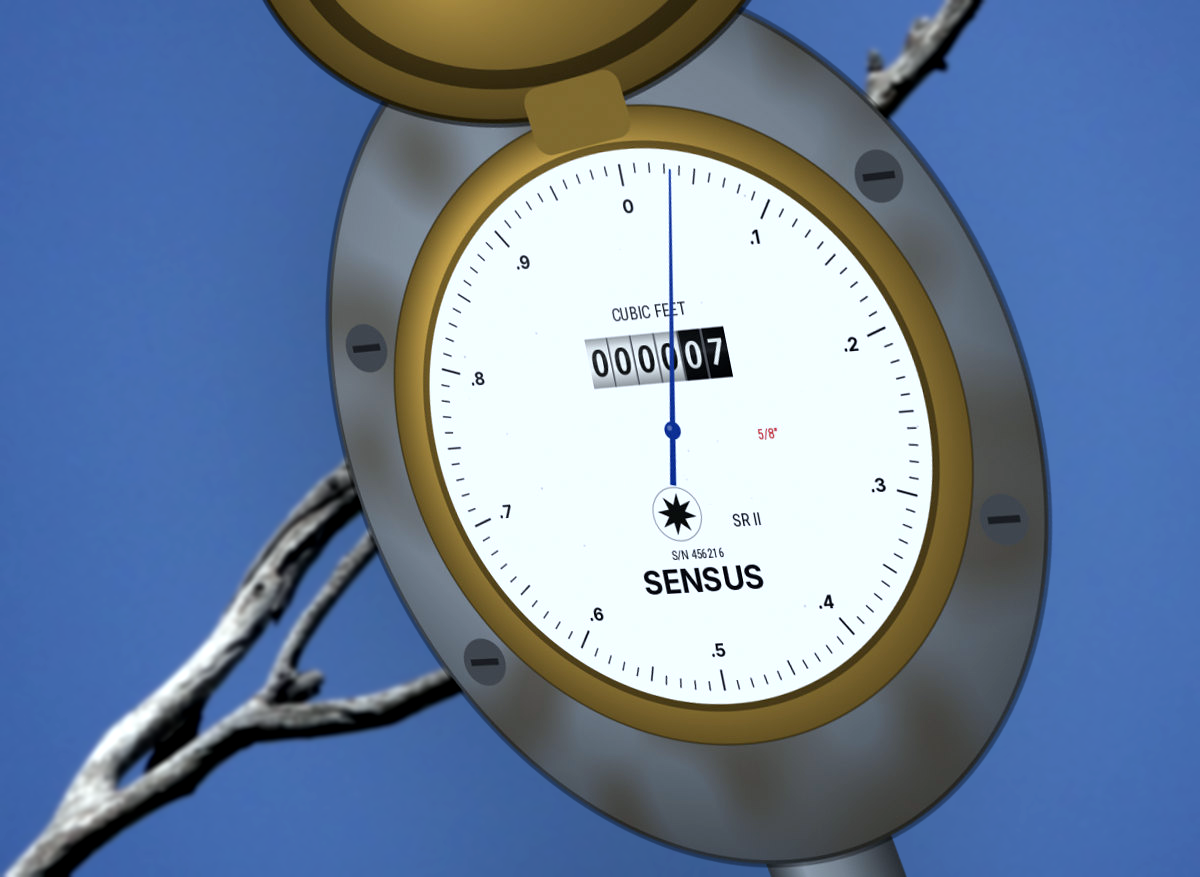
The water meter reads 7.03
